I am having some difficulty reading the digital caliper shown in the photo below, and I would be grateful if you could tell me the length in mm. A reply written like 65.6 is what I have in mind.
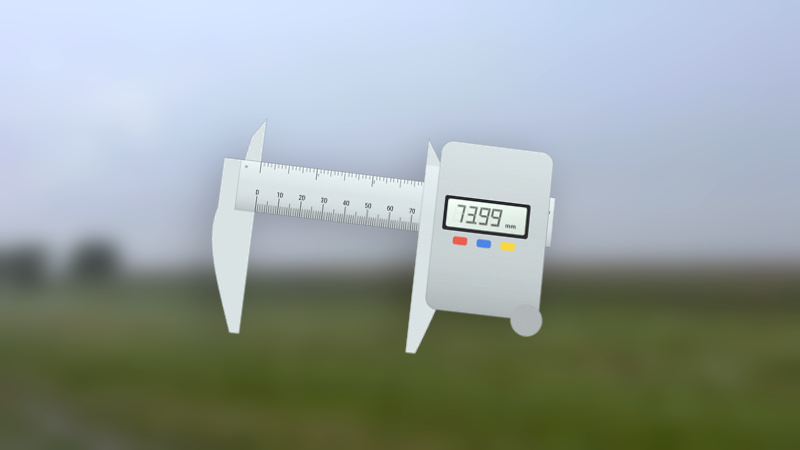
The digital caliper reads 73.99
